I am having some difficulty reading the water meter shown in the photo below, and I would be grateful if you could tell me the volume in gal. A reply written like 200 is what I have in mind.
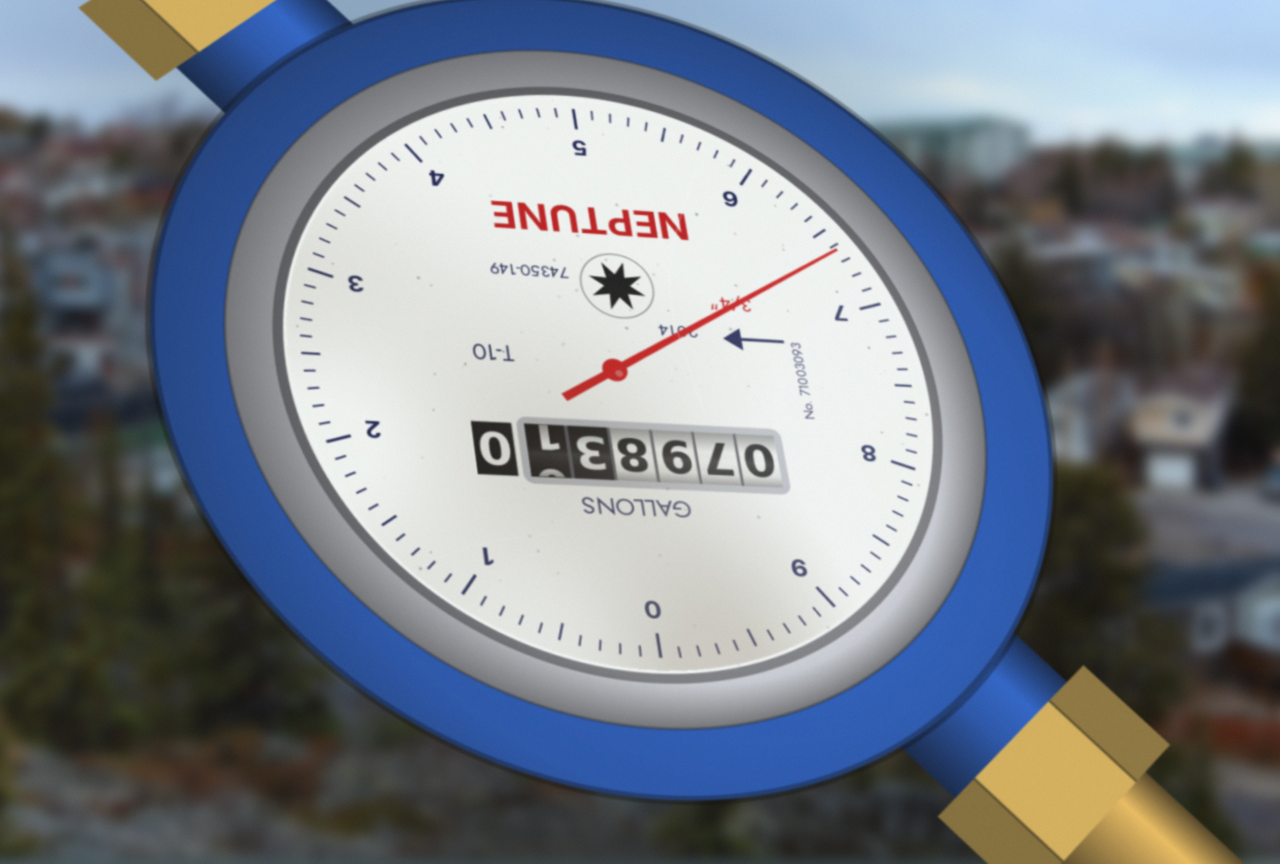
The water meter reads 798306.6
